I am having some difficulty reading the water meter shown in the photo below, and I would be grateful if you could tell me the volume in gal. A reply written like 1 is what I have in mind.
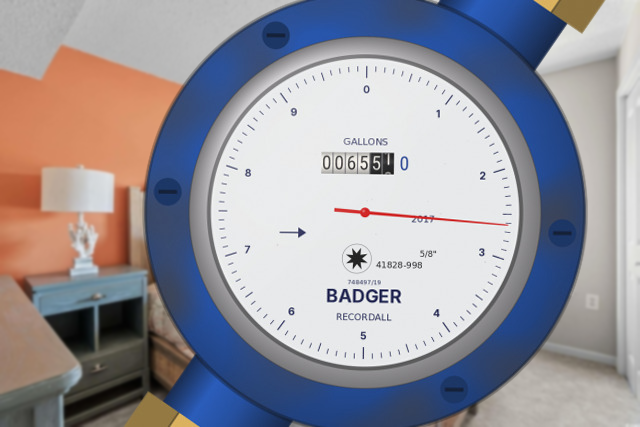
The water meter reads 65512.6
